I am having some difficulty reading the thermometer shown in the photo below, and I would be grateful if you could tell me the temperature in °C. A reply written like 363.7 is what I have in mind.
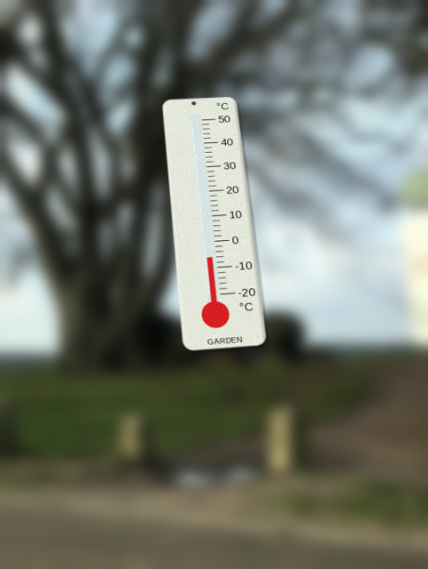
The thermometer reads -6
